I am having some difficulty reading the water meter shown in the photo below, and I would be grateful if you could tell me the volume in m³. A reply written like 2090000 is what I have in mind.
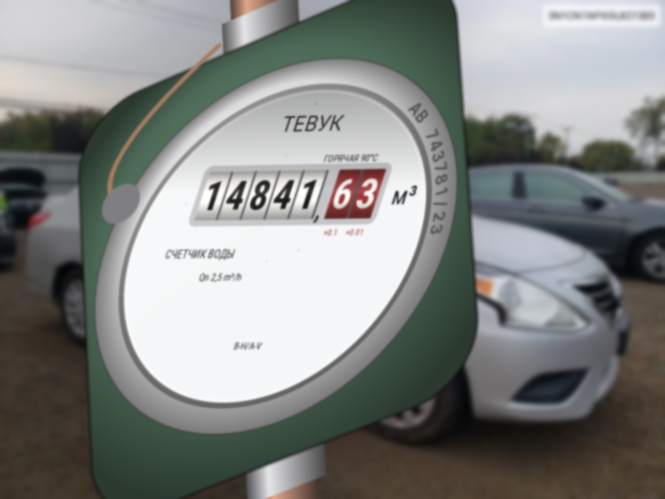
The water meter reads 14841.63
